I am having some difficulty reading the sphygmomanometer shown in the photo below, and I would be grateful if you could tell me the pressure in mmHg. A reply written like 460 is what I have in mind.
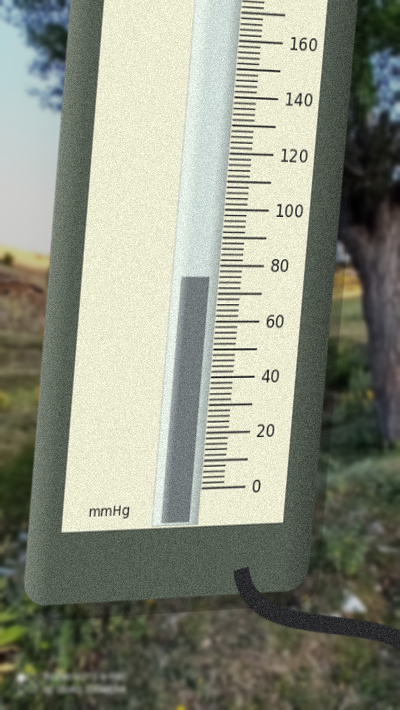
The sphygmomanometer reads 76
